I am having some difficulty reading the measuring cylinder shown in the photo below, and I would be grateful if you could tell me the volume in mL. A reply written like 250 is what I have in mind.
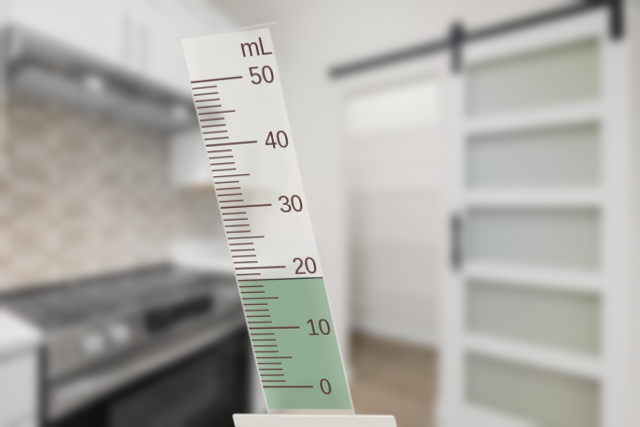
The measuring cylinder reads 18
